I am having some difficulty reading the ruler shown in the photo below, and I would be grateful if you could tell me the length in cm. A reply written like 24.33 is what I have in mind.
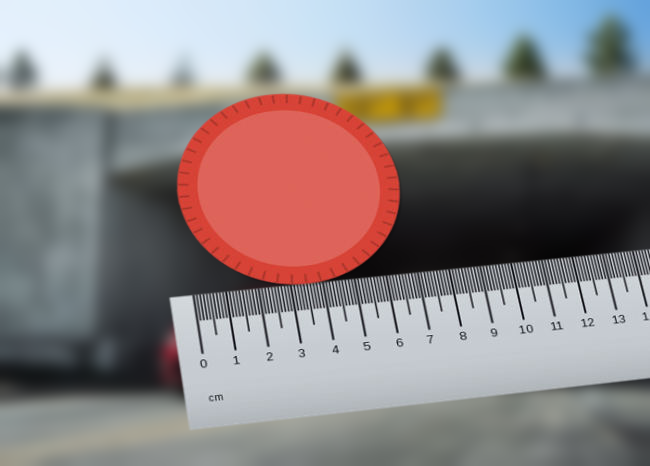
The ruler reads 7
